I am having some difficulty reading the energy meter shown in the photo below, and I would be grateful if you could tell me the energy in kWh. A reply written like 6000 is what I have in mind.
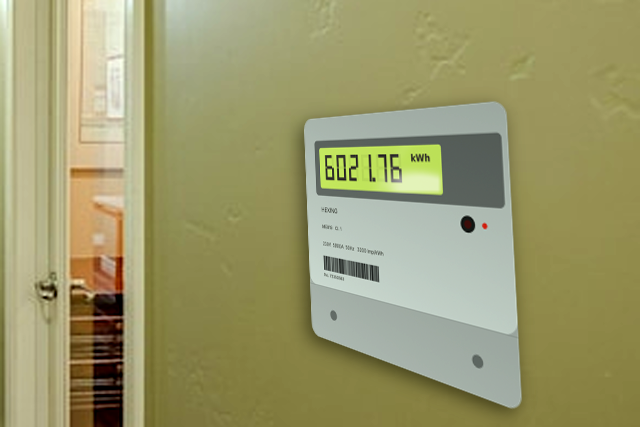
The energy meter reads 6021.76
